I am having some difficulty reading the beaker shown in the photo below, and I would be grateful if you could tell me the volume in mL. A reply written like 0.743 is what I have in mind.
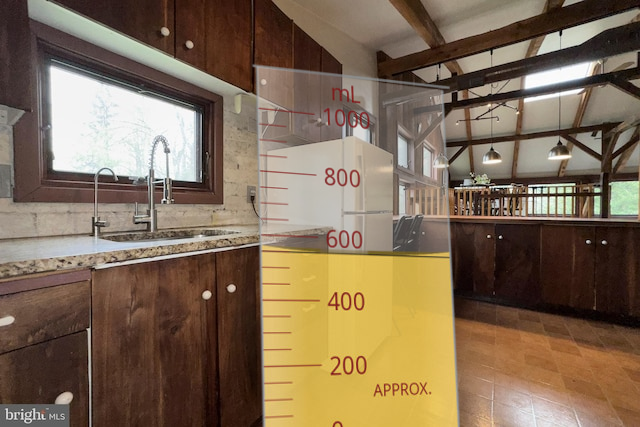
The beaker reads 550
